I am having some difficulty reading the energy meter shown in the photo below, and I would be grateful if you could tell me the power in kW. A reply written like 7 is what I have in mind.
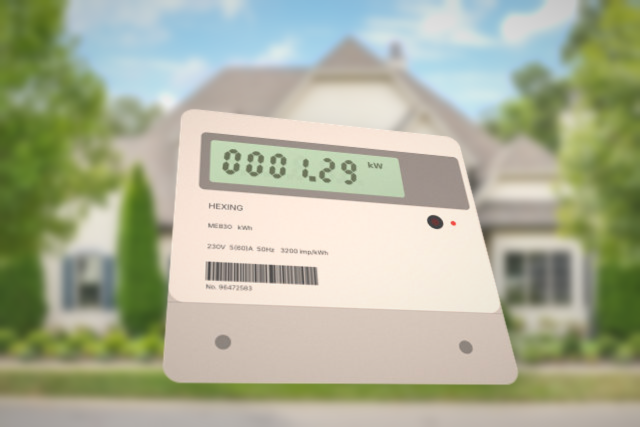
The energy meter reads 1.29
